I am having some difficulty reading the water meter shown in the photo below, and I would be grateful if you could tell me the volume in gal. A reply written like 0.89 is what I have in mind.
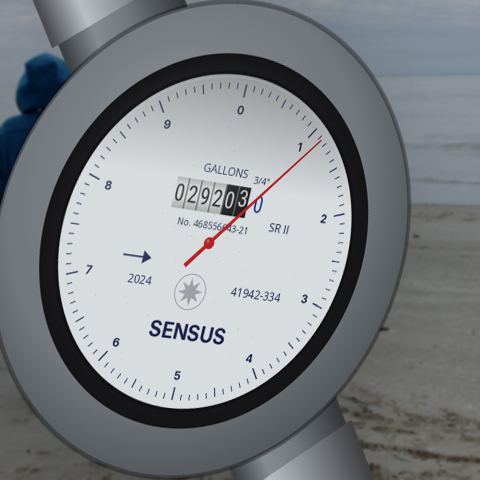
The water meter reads 292031.1
